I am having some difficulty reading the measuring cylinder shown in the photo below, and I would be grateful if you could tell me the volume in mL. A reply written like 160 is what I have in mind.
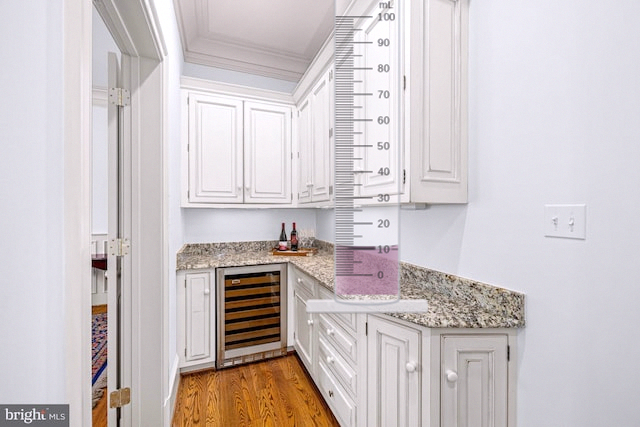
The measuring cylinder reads 10
